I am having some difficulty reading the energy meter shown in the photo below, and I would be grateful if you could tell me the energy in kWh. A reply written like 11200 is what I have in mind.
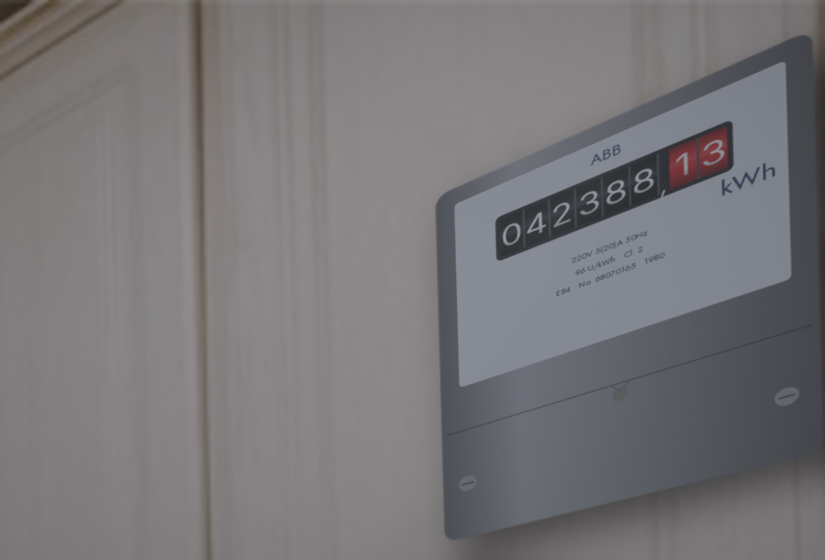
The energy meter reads 42388.13
